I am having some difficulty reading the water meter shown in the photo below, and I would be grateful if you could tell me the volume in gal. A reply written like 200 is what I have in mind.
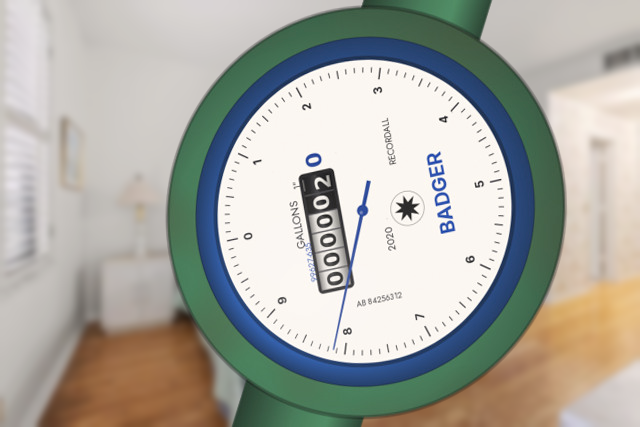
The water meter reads 18.1
